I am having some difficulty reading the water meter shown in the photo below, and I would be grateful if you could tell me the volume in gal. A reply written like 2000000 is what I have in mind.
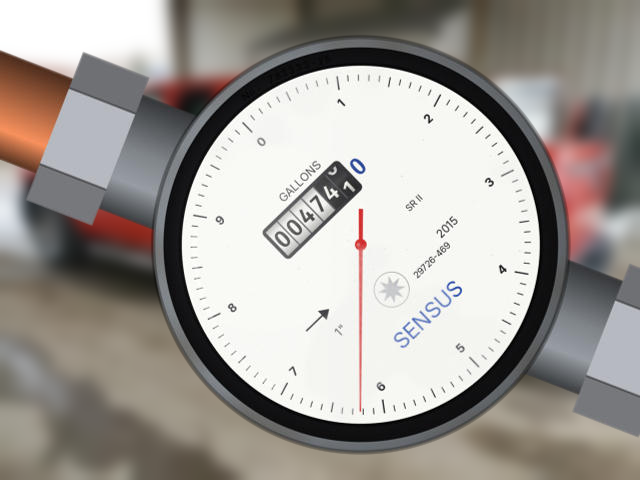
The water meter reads 47406.2
